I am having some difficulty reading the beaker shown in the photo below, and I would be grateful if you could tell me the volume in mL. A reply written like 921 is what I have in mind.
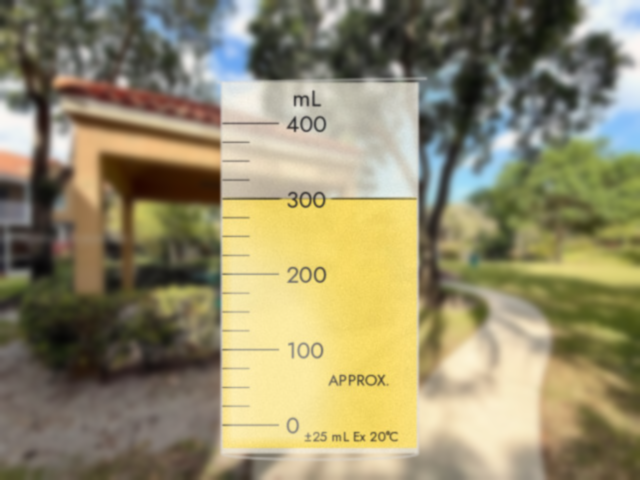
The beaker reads 300
